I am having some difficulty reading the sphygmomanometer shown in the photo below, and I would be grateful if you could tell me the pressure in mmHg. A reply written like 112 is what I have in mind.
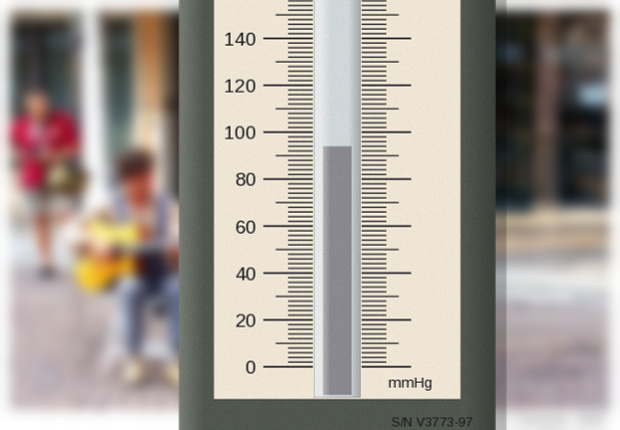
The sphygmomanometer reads 94
